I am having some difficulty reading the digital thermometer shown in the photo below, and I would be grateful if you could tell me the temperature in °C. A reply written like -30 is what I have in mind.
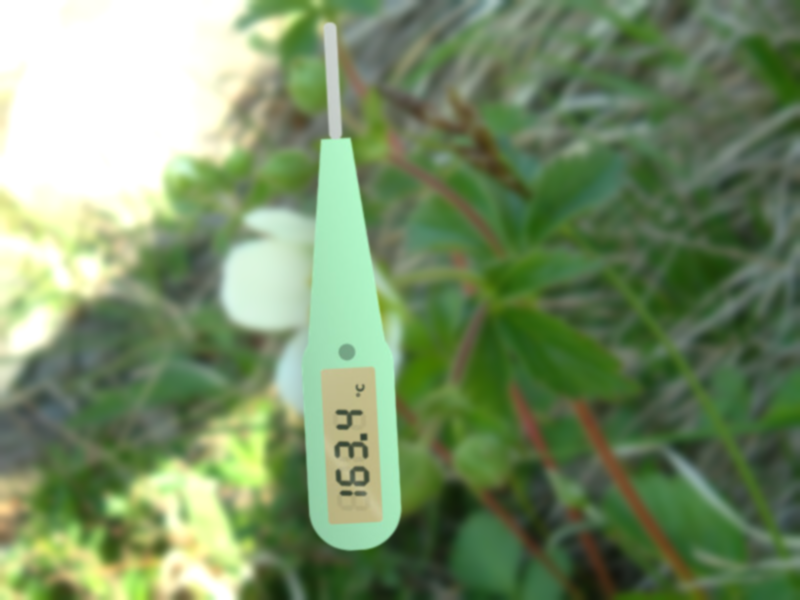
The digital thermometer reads 163.4
